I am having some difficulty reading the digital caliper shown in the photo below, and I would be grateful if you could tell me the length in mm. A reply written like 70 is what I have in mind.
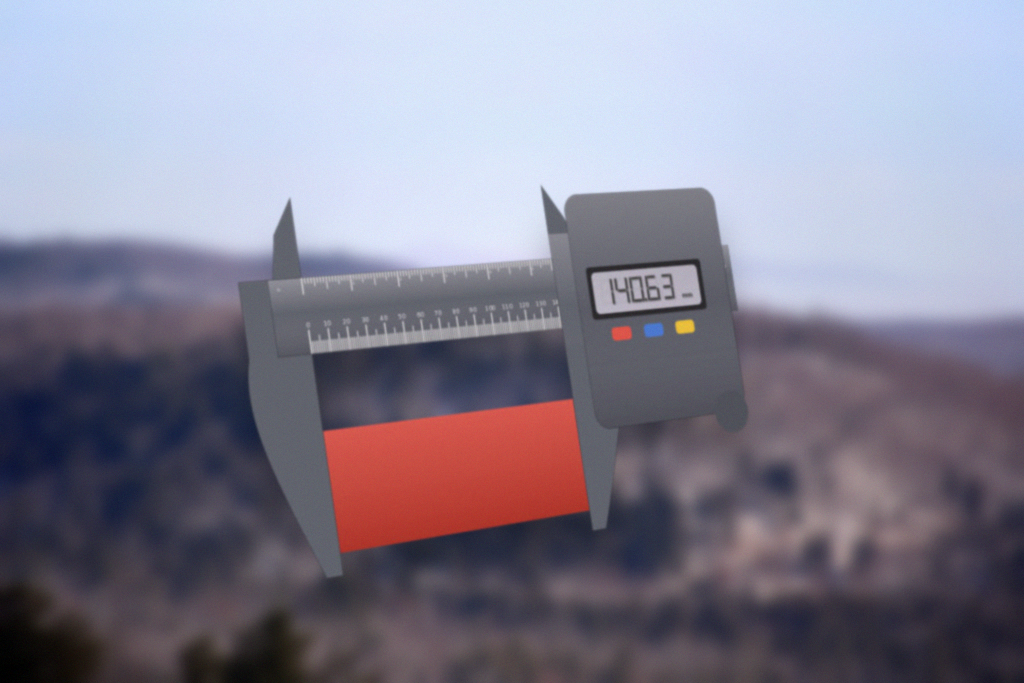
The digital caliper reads 140.63
